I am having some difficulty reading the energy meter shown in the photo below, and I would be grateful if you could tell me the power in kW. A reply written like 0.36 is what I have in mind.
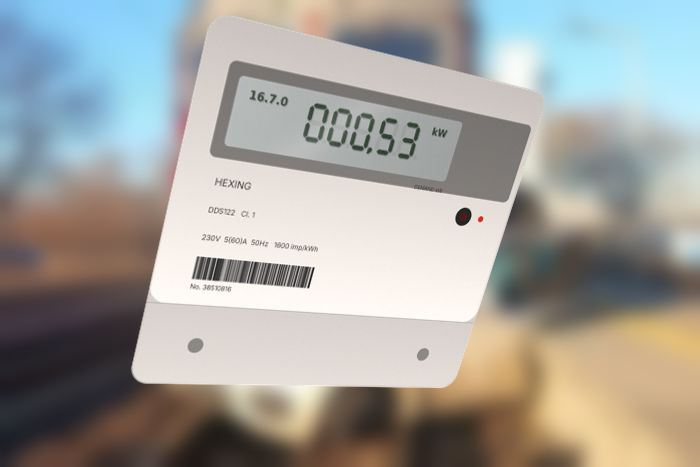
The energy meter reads 0.53
